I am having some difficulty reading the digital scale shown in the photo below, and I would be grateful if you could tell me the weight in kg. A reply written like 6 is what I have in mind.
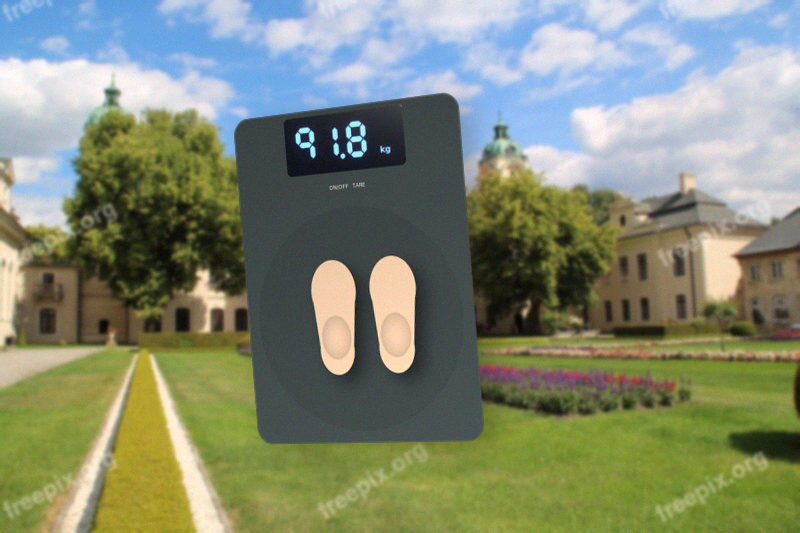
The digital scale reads 91.8
